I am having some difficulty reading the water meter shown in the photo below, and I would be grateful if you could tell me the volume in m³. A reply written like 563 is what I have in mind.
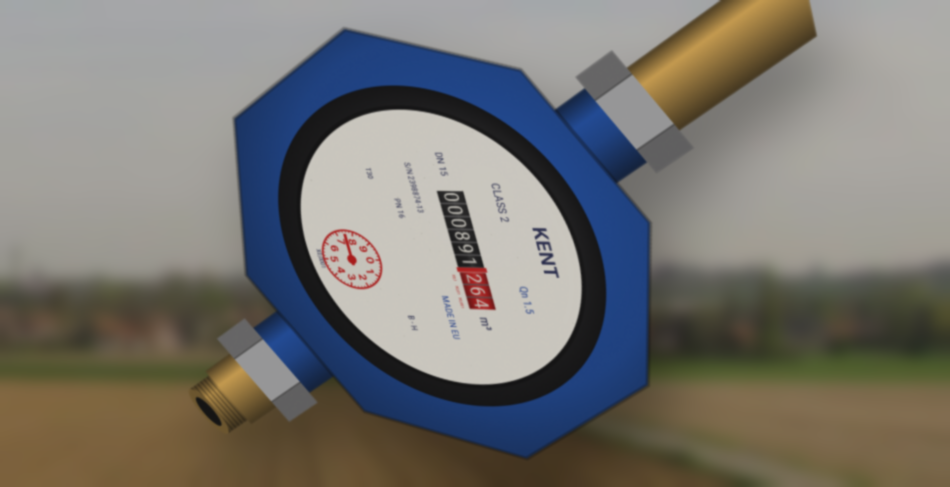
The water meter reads 891.2647
